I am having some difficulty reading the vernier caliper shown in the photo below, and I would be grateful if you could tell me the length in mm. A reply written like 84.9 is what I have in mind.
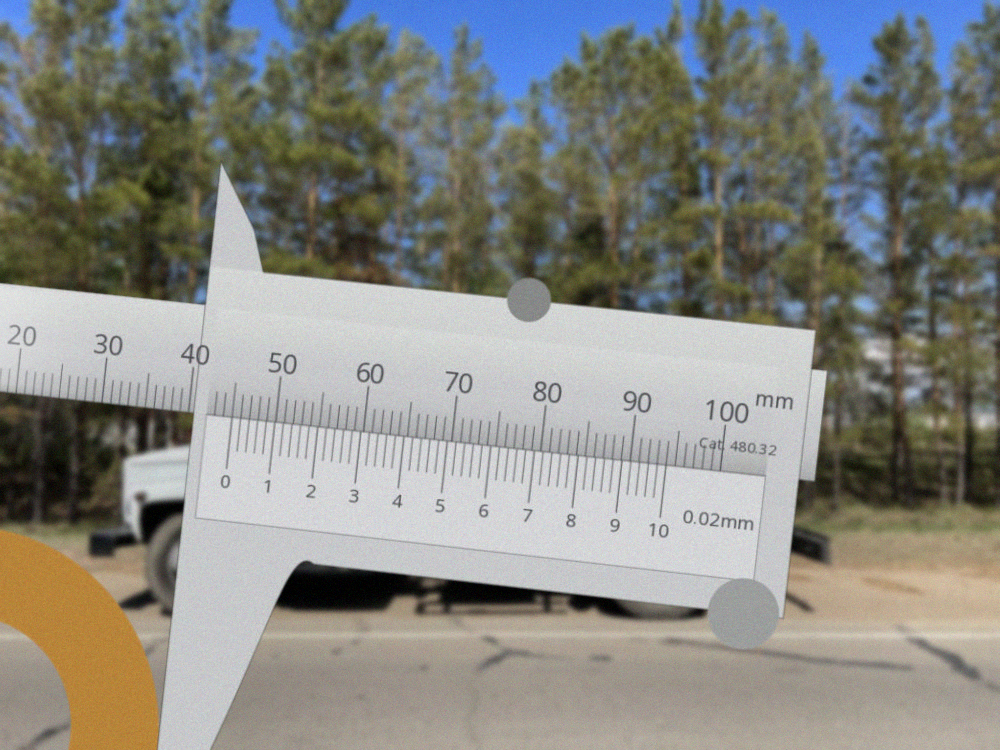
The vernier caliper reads 45.0
